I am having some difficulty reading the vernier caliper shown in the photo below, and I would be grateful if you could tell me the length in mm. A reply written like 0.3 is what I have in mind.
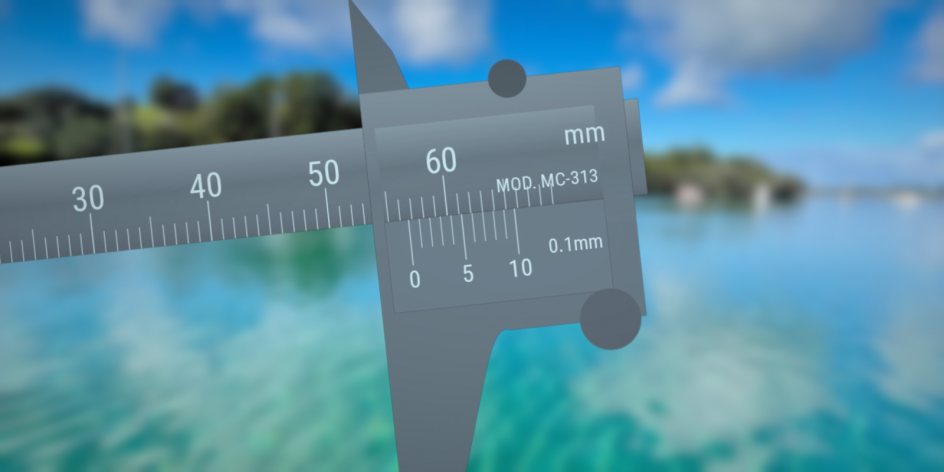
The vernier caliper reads 56.7
